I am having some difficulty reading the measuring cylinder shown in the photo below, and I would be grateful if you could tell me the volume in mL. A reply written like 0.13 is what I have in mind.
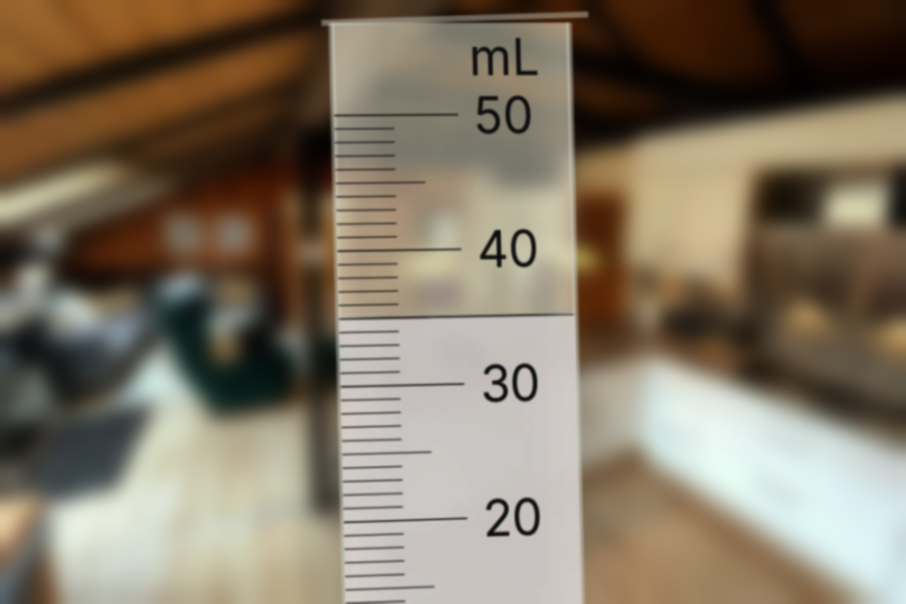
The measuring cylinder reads 35
